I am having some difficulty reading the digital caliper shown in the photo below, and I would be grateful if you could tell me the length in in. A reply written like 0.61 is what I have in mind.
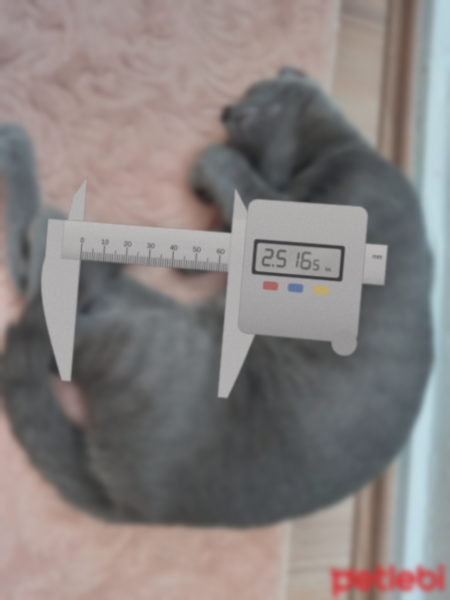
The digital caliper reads 2.5165
